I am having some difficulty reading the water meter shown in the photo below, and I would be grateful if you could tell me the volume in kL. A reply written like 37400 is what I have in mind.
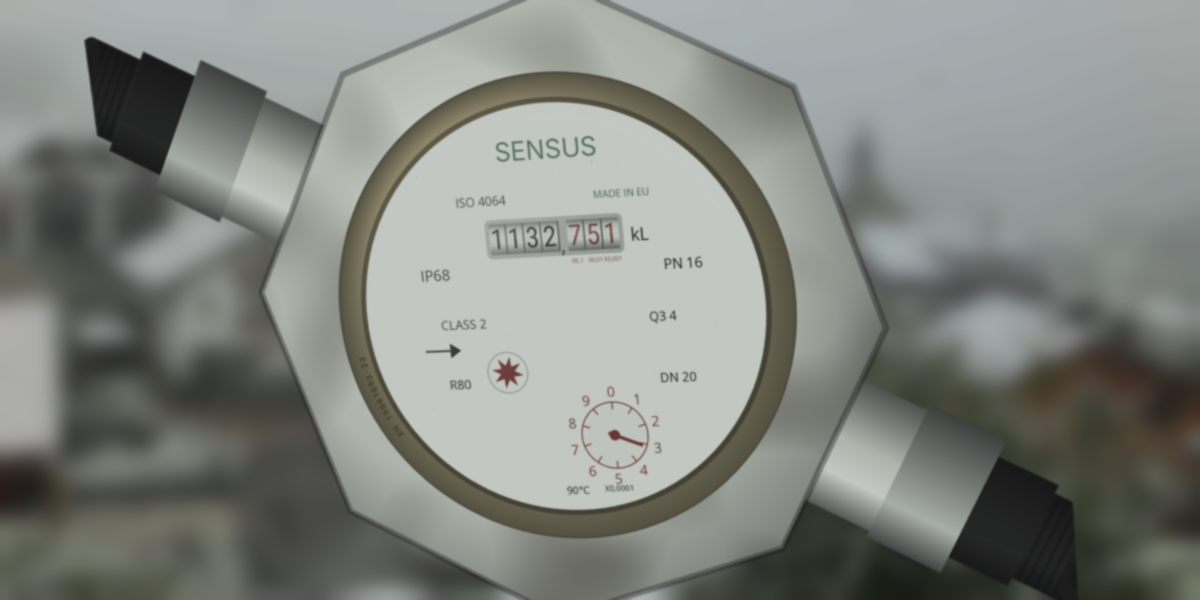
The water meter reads 1132.7513
